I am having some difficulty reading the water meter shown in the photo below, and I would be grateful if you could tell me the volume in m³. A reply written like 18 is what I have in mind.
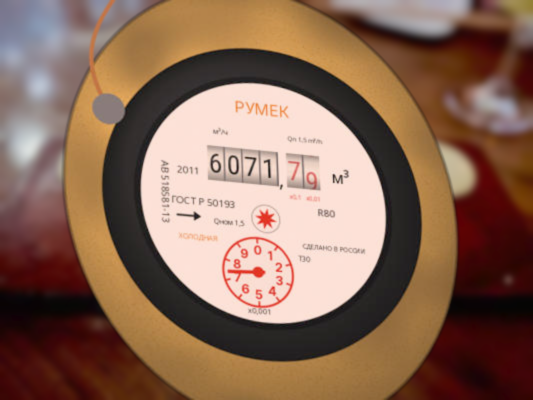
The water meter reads 6071.787
